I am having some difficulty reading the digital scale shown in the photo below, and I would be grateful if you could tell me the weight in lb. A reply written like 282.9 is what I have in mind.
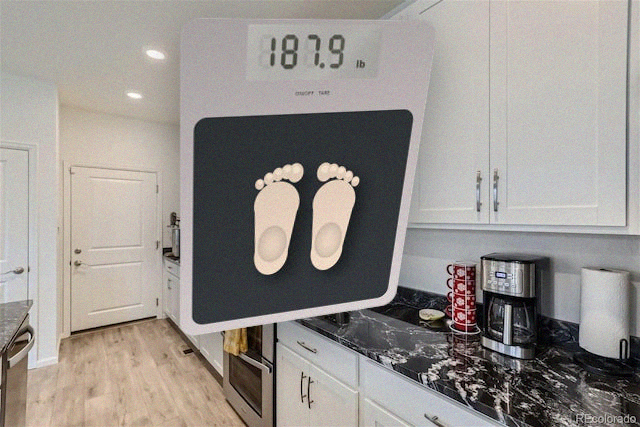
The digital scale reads 187.9
